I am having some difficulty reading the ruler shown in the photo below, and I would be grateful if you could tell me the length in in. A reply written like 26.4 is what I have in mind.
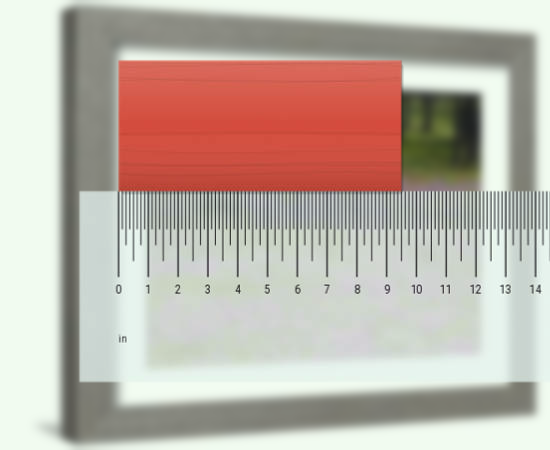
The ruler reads 9.5
